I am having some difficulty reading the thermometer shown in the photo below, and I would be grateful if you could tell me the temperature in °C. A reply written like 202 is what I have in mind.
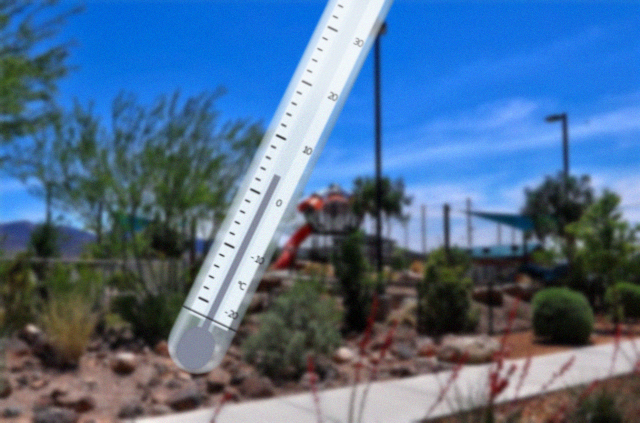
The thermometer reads 4
